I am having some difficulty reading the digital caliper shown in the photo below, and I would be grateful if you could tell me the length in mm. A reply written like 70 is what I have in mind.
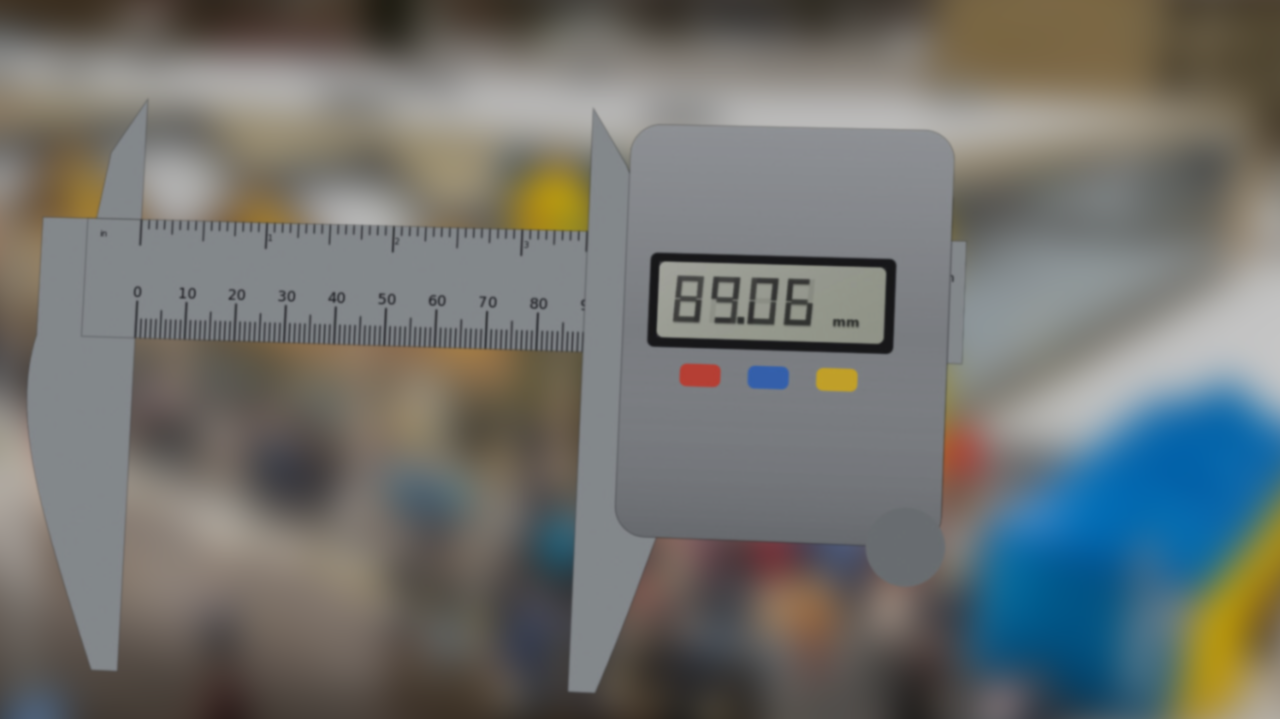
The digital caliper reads 89.06
